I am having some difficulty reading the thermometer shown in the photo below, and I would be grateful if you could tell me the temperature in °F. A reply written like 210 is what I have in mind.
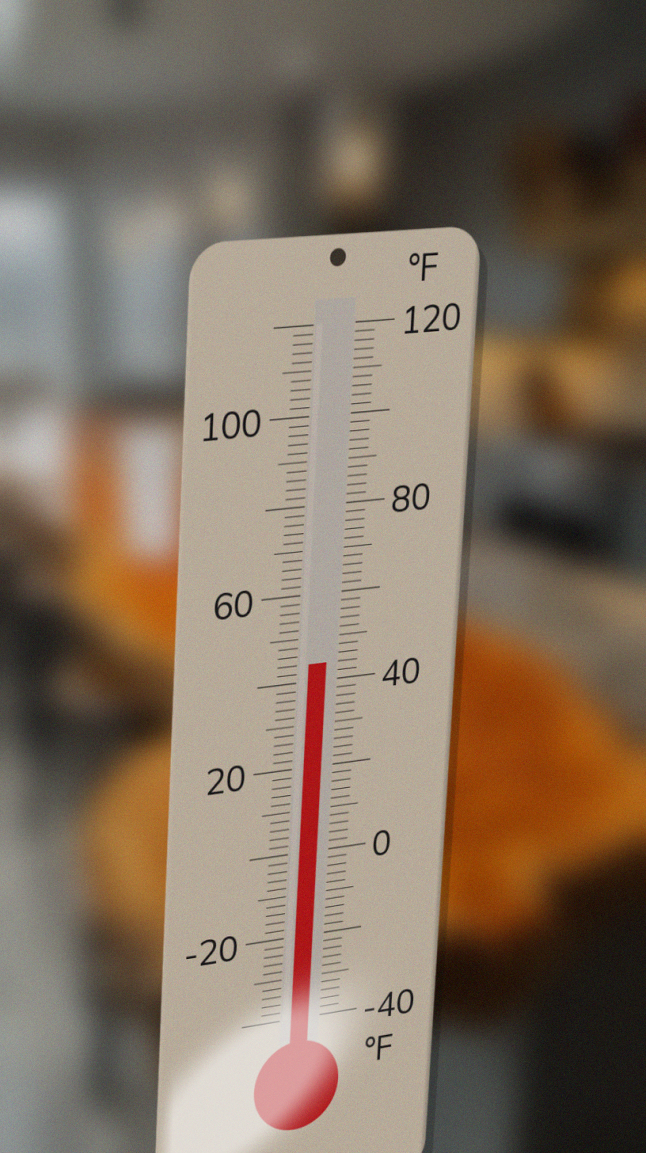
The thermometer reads 44
